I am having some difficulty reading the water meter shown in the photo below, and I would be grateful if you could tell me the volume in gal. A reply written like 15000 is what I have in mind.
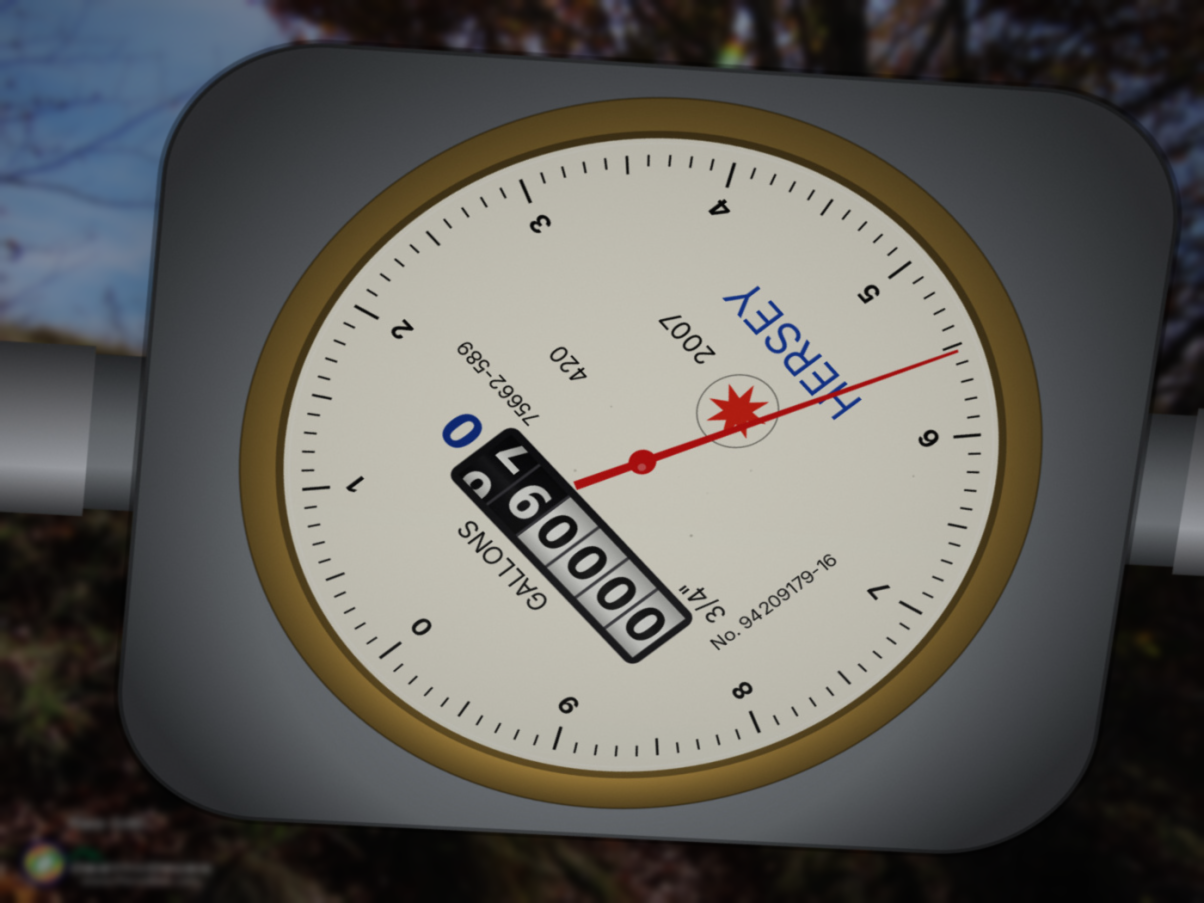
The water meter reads 965.5
